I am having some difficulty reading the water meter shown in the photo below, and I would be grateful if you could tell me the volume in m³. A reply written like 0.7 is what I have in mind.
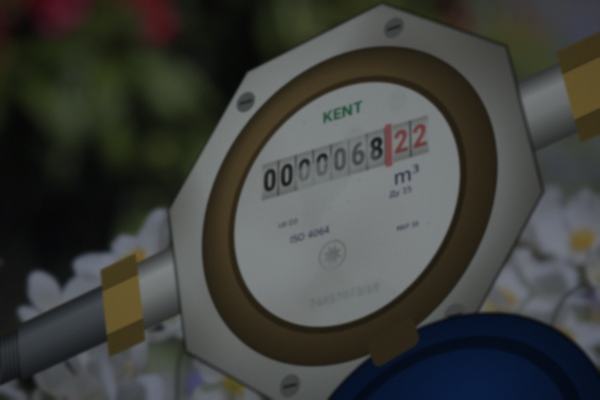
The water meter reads 68.22
